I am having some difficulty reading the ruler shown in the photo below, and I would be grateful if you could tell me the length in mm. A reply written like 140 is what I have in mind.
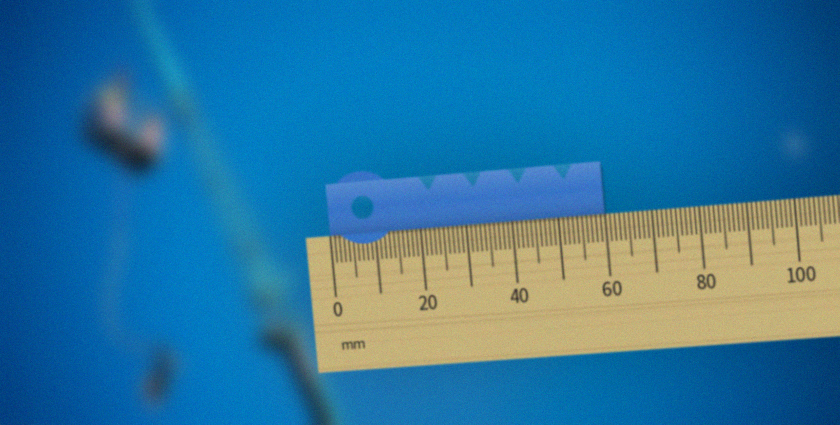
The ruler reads 60
